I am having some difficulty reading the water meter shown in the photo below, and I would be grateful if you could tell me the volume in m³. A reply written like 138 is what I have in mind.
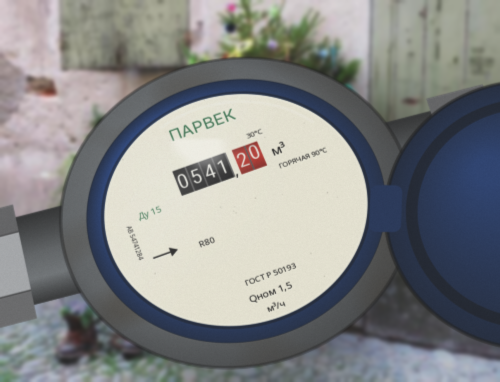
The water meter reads 541.20
